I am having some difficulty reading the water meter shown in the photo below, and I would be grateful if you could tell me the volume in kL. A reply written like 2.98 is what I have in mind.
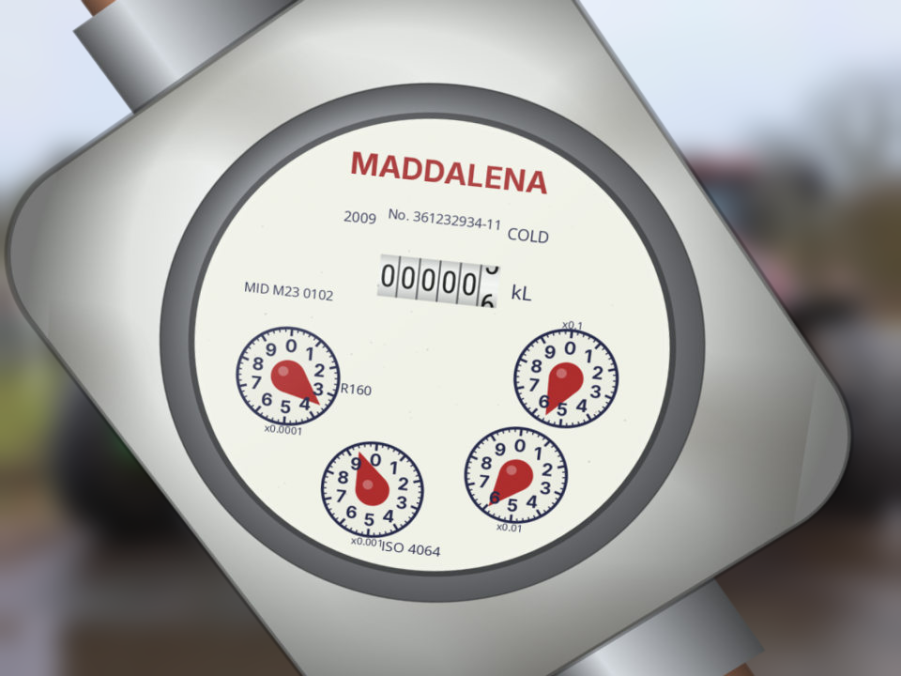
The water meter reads 5.5593
